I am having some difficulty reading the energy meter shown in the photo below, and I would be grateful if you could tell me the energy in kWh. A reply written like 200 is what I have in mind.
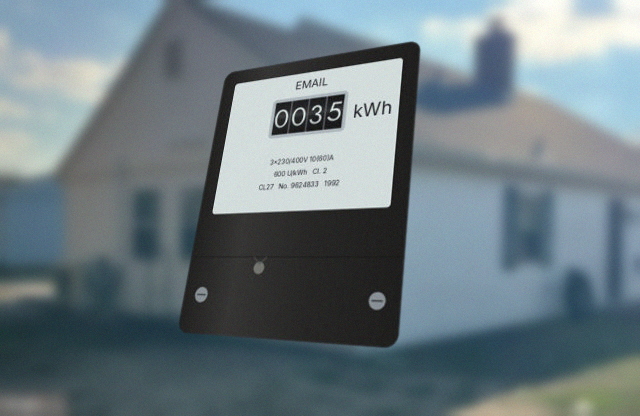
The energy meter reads 35
